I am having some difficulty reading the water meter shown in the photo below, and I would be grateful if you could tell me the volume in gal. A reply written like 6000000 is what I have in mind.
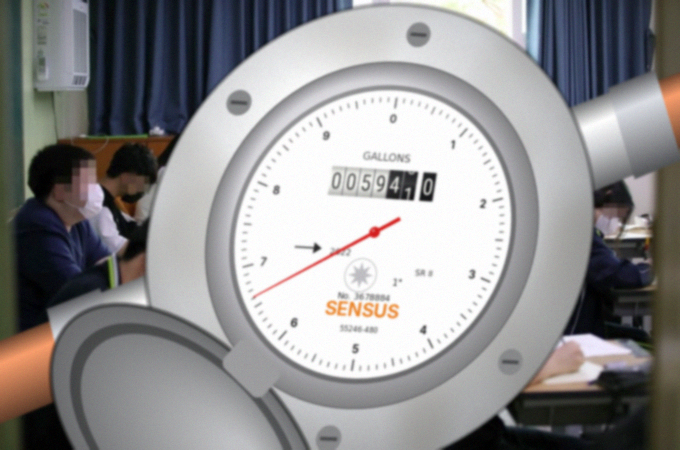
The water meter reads 59406.6
